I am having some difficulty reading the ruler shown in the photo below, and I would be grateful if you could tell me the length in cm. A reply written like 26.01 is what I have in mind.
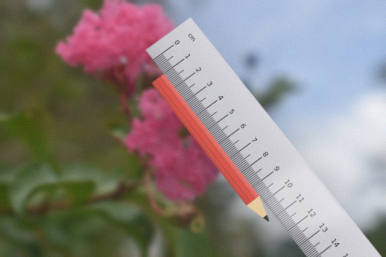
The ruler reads 10
